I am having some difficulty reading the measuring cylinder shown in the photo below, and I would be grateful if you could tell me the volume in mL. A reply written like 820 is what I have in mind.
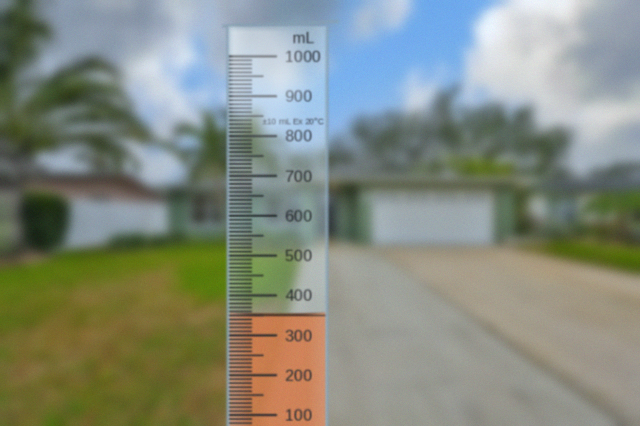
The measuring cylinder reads 350
